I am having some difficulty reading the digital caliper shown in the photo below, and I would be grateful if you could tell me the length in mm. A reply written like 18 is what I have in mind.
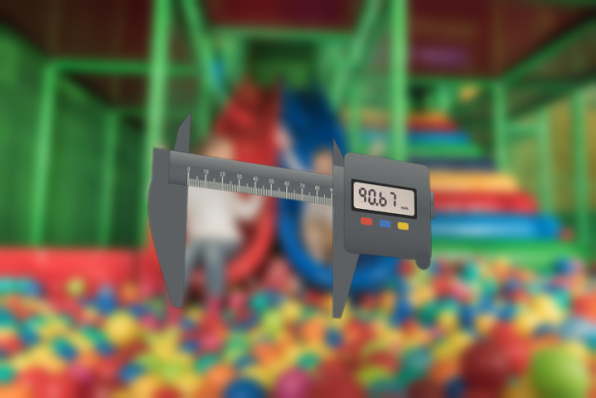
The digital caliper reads 90.67
